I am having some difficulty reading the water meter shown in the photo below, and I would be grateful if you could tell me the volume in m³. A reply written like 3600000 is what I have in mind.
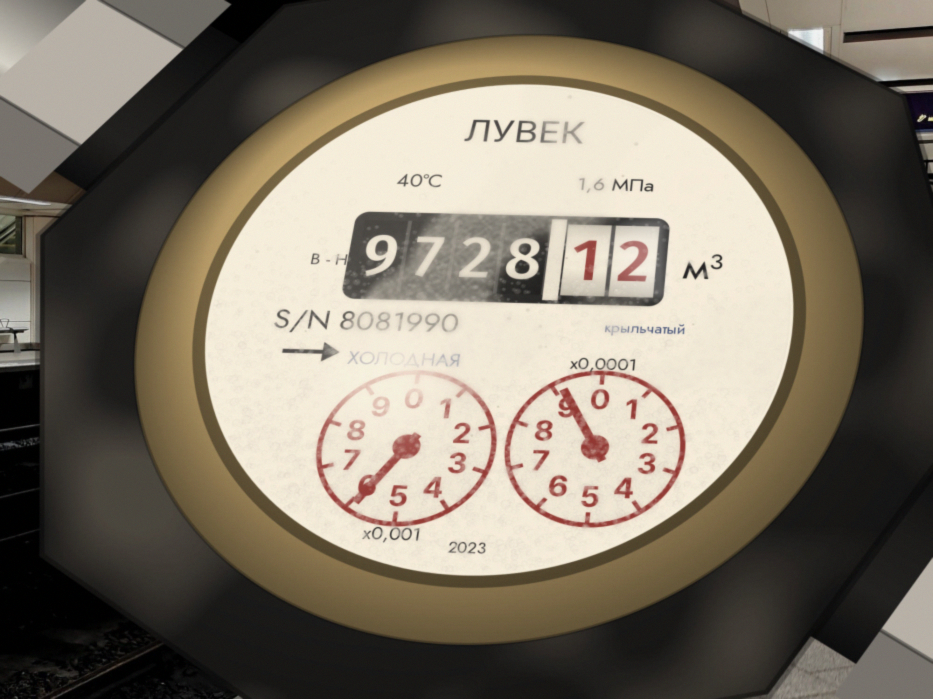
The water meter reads 9728.1259
